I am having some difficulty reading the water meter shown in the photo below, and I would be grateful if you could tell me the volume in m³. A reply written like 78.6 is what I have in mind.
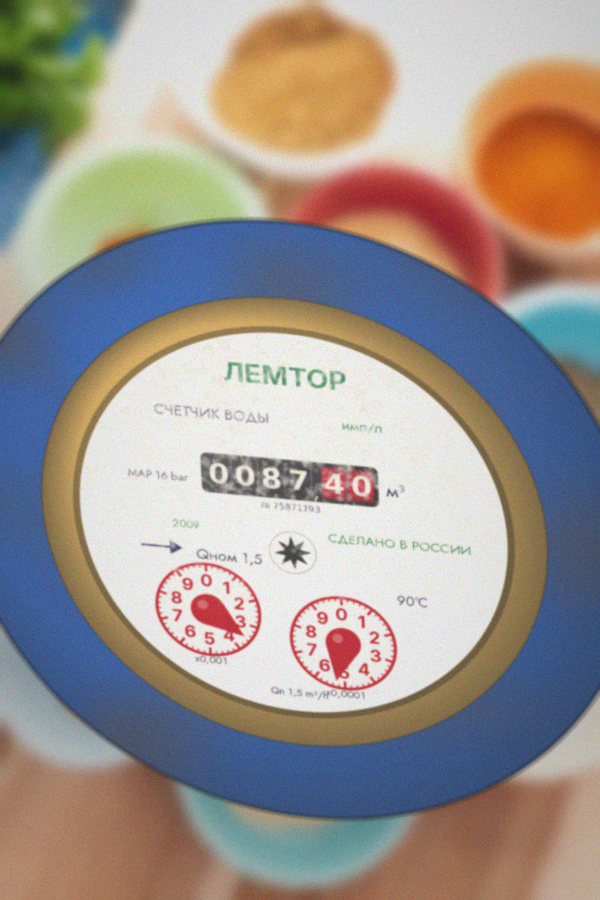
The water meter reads 87.4035
